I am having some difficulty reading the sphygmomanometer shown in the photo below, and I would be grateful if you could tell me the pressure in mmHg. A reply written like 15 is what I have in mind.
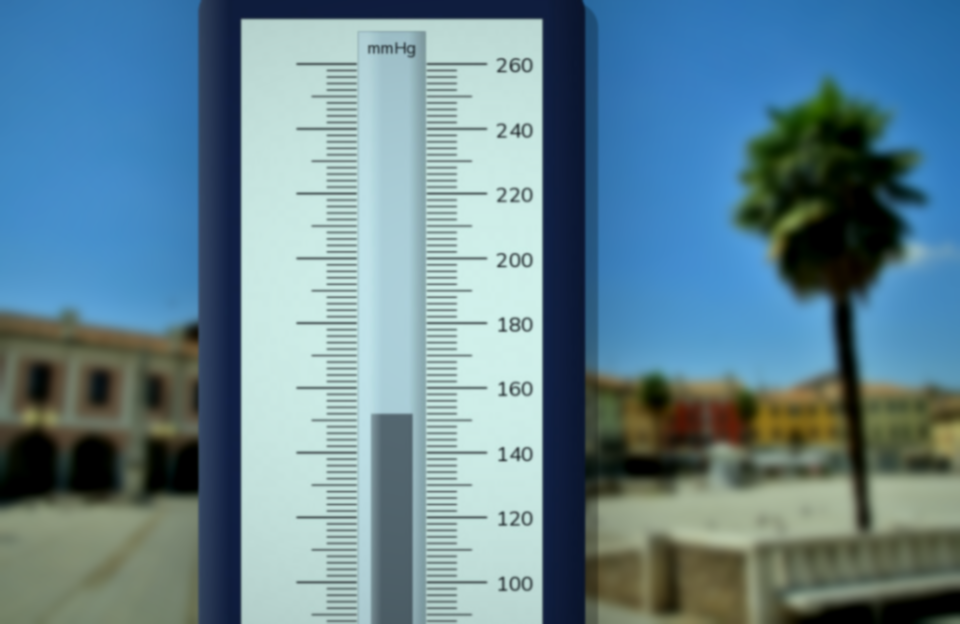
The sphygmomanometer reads 152
